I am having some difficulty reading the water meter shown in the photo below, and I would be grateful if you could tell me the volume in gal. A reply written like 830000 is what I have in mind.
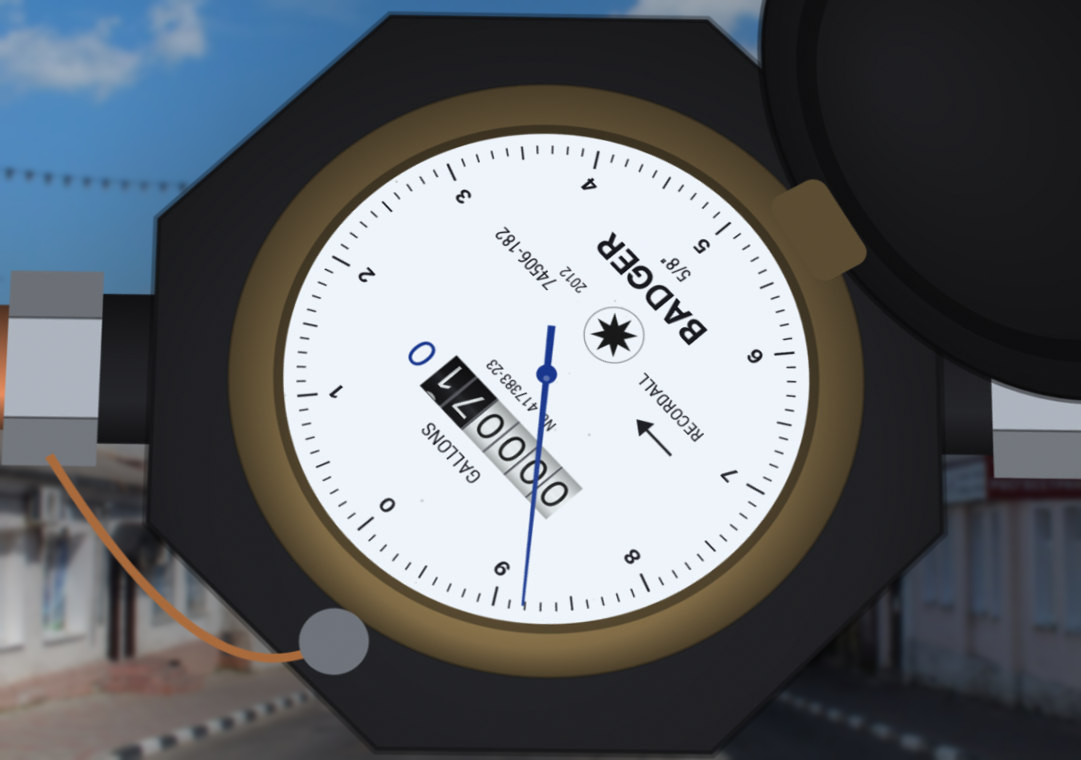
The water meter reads 708.8
